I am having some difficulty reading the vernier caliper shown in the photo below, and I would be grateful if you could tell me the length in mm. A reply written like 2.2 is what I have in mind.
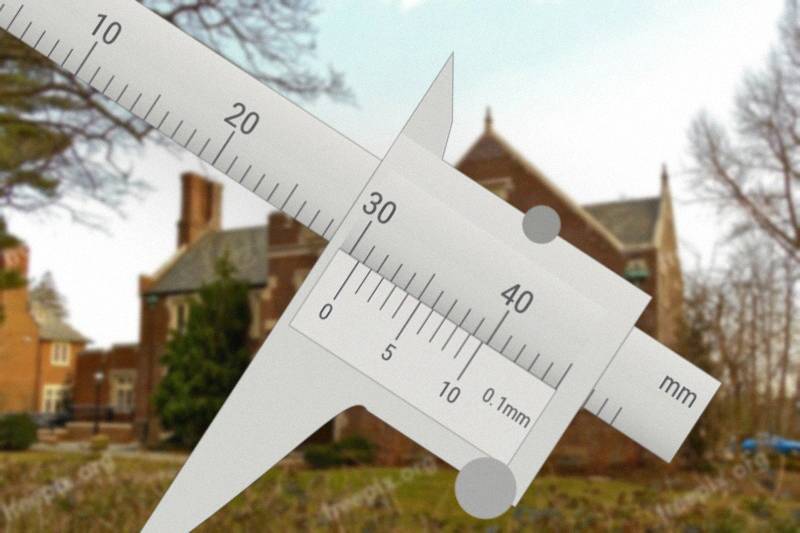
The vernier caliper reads 30.7
